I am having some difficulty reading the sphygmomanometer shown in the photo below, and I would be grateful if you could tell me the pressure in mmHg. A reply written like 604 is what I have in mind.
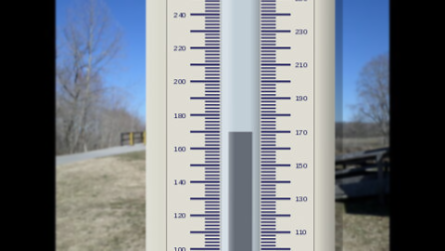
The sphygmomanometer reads 170
